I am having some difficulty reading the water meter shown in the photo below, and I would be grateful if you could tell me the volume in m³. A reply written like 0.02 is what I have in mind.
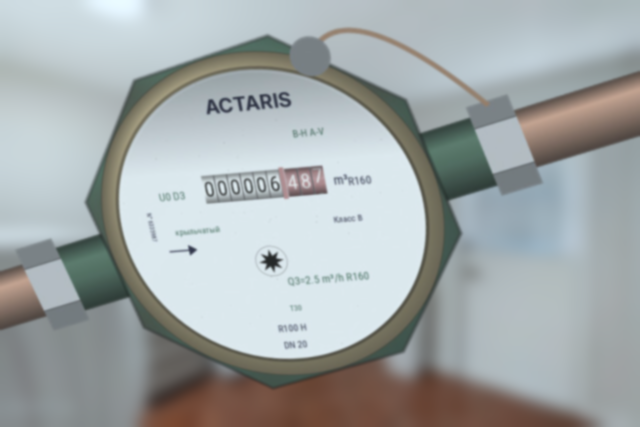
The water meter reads 6.487
